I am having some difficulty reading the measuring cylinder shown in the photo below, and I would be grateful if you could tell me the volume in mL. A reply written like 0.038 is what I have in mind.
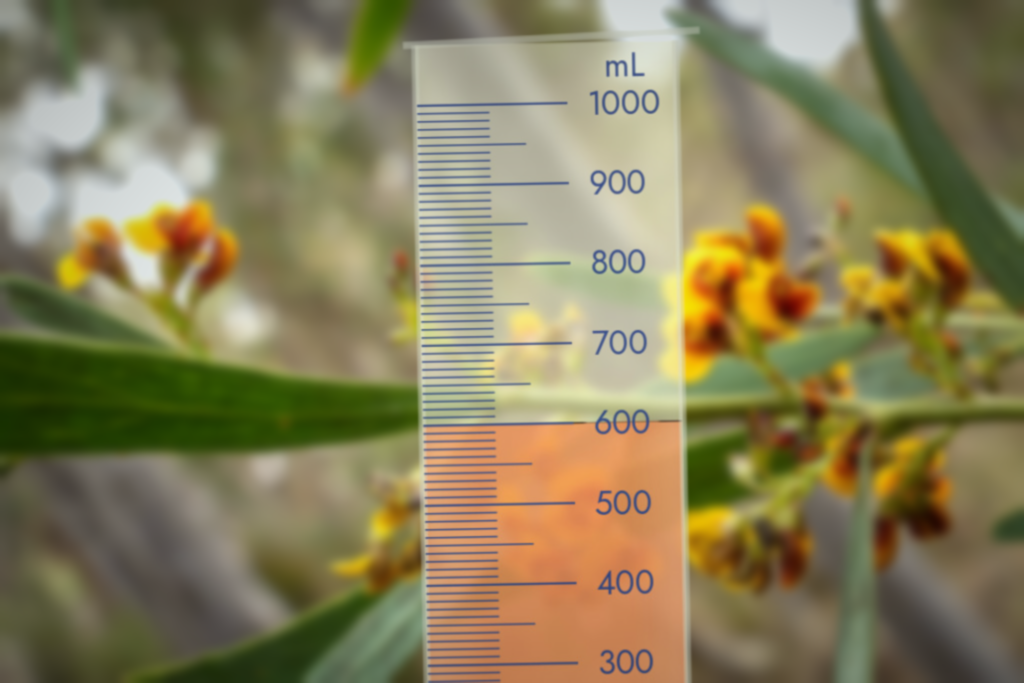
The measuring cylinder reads 600
